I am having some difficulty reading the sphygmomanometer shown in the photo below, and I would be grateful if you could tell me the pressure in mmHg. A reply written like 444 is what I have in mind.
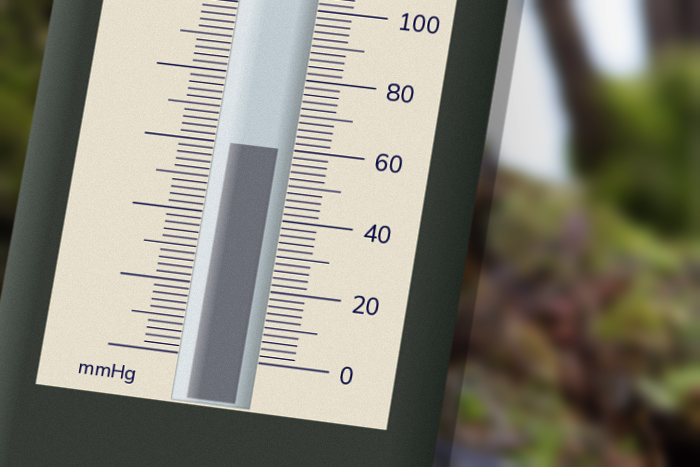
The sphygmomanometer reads 60
